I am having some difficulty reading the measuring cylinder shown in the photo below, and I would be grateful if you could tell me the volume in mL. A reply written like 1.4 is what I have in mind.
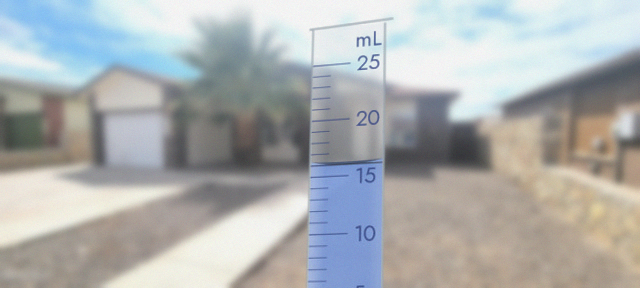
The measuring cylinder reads 16
